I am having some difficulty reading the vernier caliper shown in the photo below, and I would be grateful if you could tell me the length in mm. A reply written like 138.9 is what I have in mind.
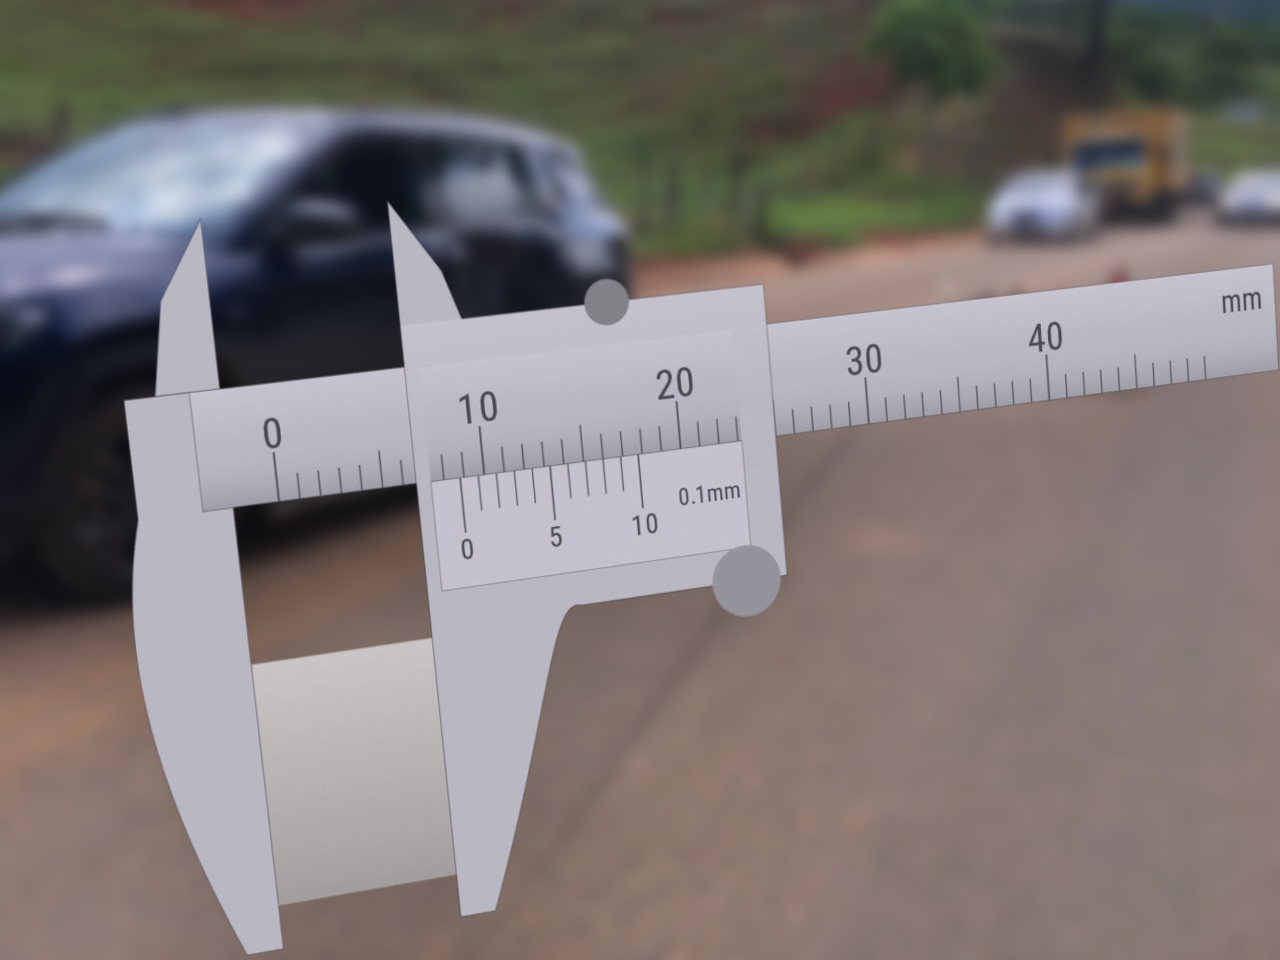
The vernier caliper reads 8.8
